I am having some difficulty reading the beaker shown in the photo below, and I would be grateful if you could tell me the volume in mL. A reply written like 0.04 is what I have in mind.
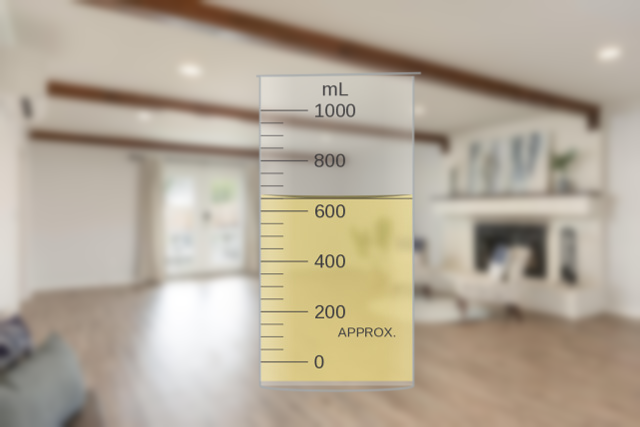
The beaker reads 650
